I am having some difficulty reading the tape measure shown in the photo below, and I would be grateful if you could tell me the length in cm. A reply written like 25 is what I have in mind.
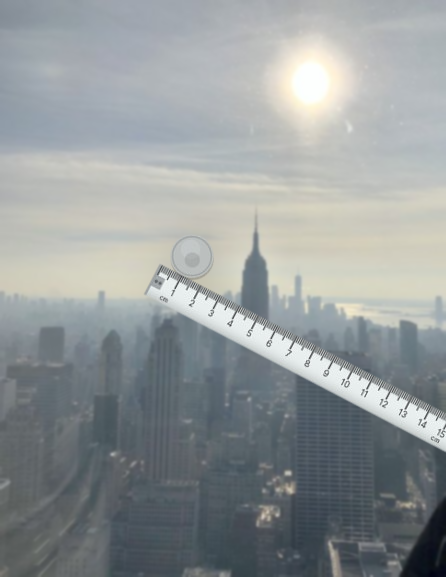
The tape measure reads 2
